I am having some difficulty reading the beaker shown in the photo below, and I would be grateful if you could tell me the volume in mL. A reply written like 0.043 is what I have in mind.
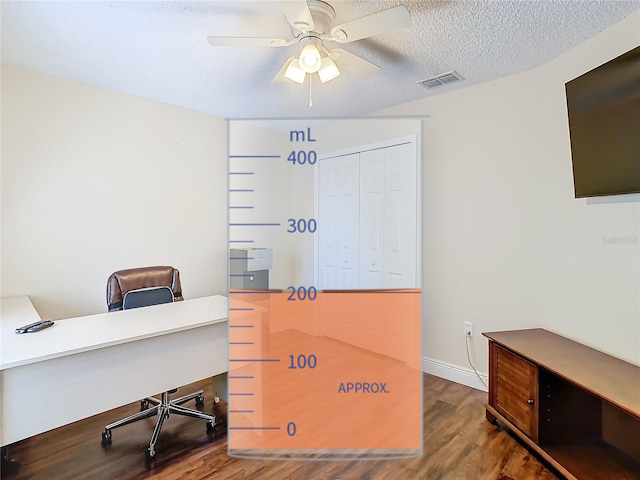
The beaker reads 200
